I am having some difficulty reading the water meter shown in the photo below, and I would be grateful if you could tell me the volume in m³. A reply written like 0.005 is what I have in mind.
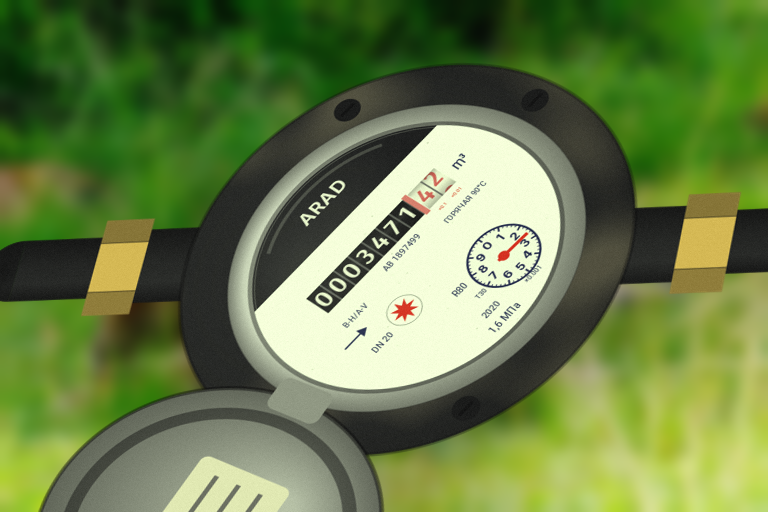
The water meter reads 3471.422
